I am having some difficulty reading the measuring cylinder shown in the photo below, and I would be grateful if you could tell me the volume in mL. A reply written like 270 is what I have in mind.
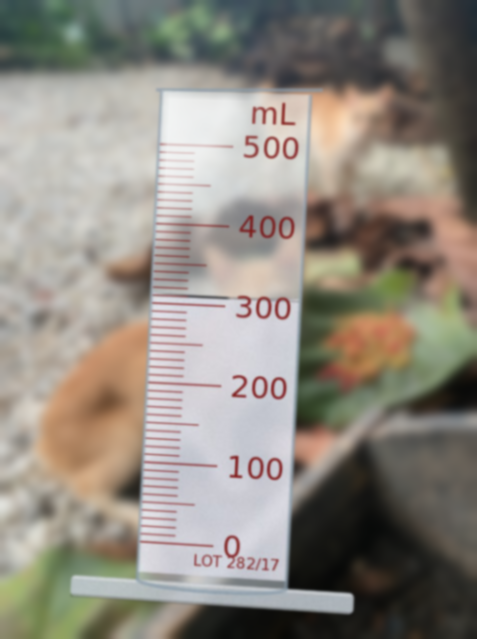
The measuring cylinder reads 310
